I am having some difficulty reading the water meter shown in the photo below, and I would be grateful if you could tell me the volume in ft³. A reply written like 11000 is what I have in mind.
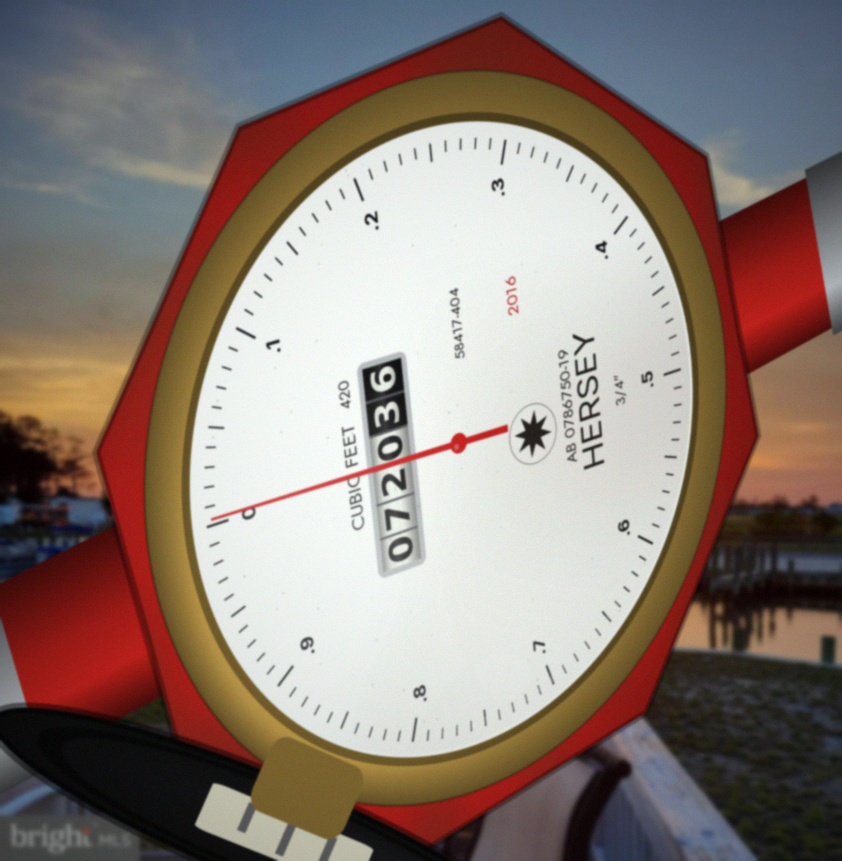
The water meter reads 72036.00
